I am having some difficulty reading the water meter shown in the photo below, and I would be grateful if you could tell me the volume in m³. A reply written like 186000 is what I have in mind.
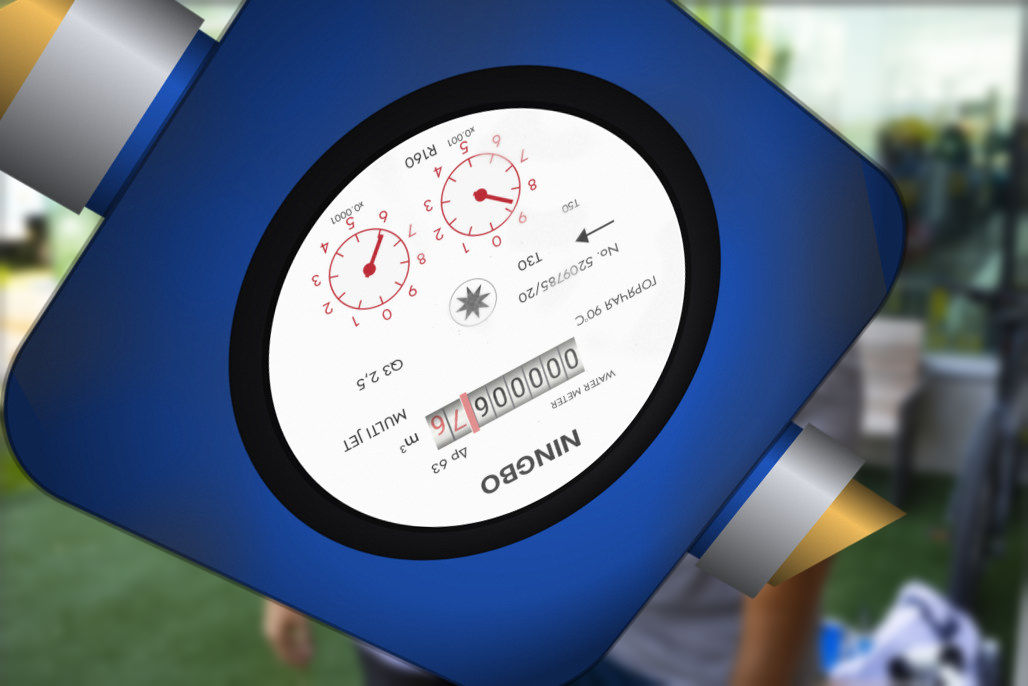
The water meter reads 6.7586
